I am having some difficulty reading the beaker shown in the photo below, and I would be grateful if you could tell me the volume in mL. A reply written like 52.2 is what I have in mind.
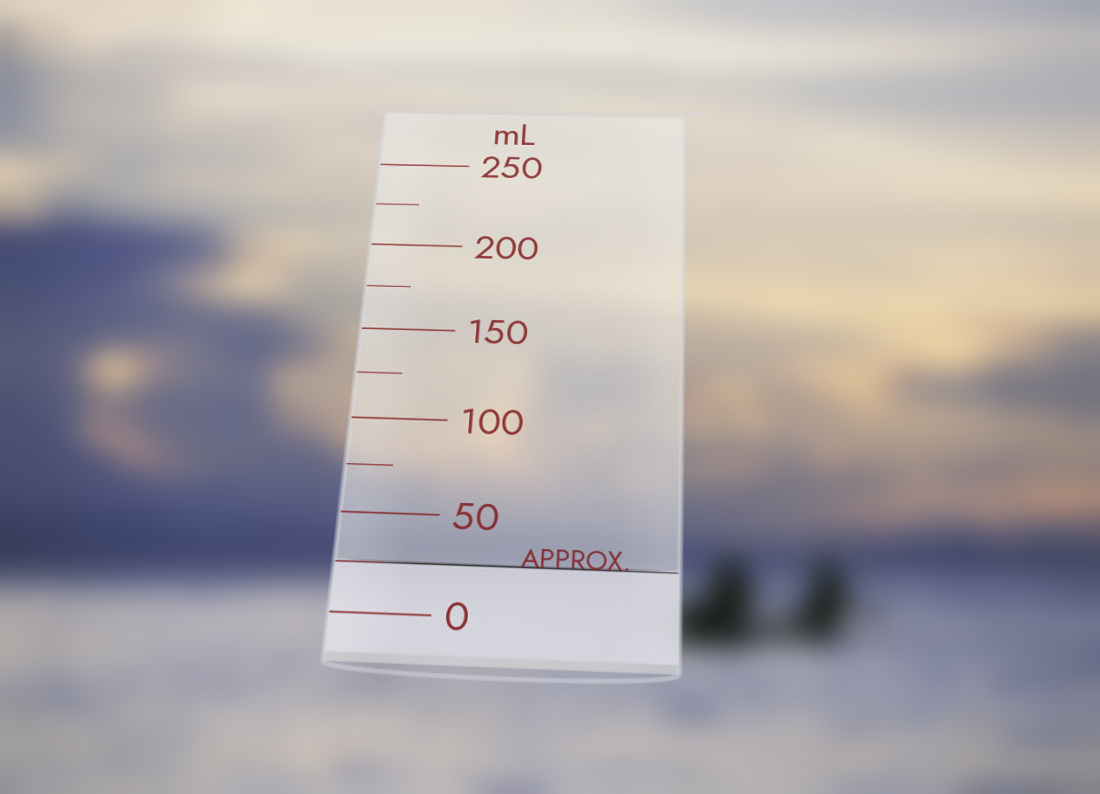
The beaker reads 25
